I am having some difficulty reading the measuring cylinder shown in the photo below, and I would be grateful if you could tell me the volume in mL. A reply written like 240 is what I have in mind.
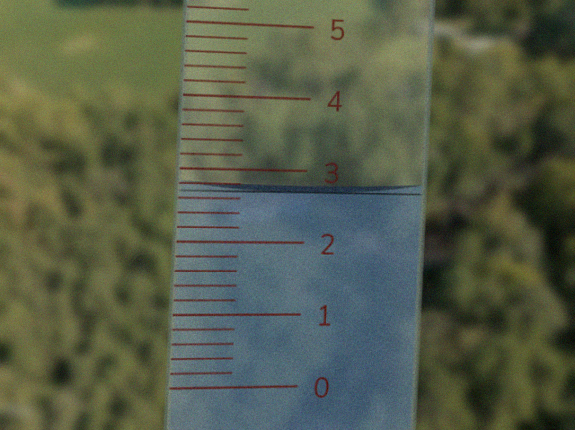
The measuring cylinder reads 2.7
